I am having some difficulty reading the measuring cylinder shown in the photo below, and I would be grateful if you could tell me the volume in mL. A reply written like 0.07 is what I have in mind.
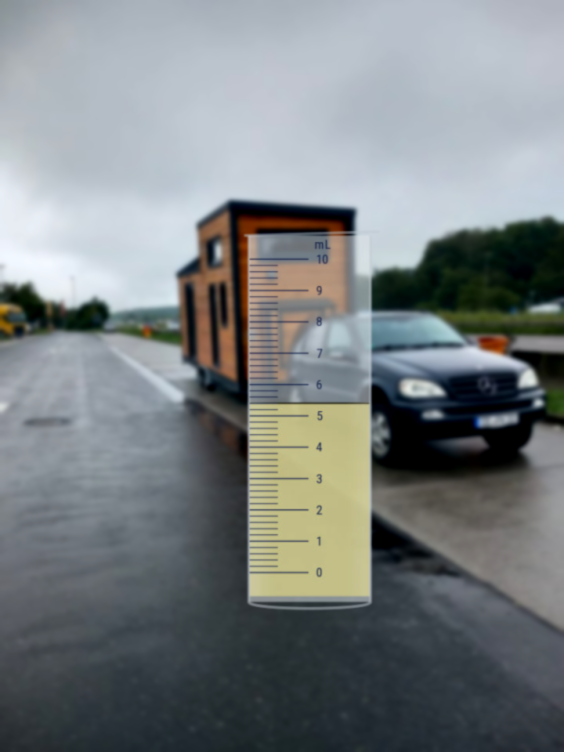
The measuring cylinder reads 5.4
